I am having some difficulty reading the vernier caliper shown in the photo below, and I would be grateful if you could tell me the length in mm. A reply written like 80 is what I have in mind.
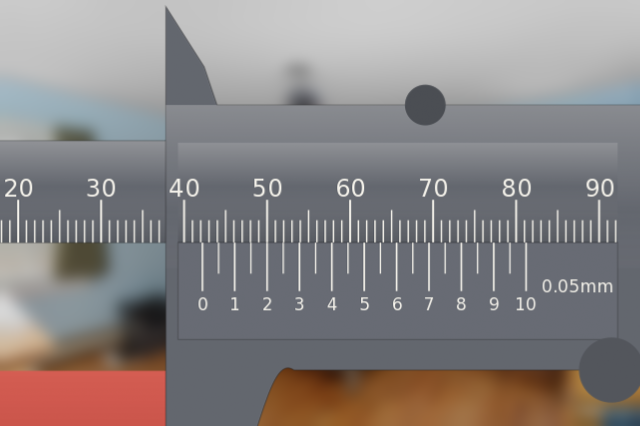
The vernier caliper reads 42.2
